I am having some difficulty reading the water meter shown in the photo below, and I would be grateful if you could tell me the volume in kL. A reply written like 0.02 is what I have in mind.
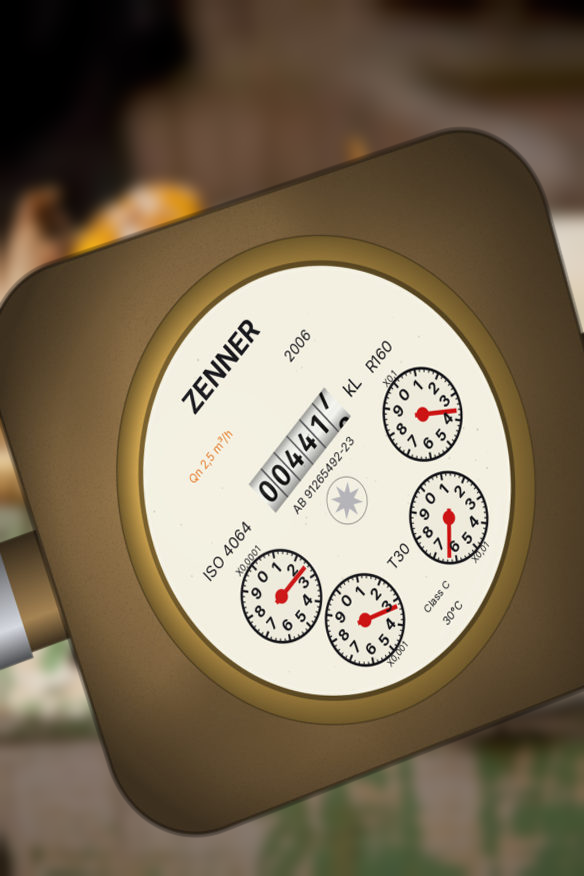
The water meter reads 4417.3632
